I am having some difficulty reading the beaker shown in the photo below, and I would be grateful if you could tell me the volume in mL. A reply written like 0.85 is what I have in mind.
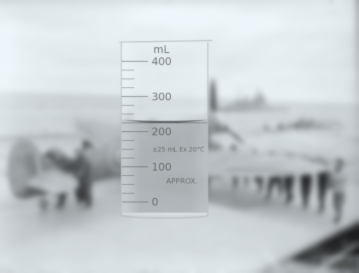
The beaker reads 225
